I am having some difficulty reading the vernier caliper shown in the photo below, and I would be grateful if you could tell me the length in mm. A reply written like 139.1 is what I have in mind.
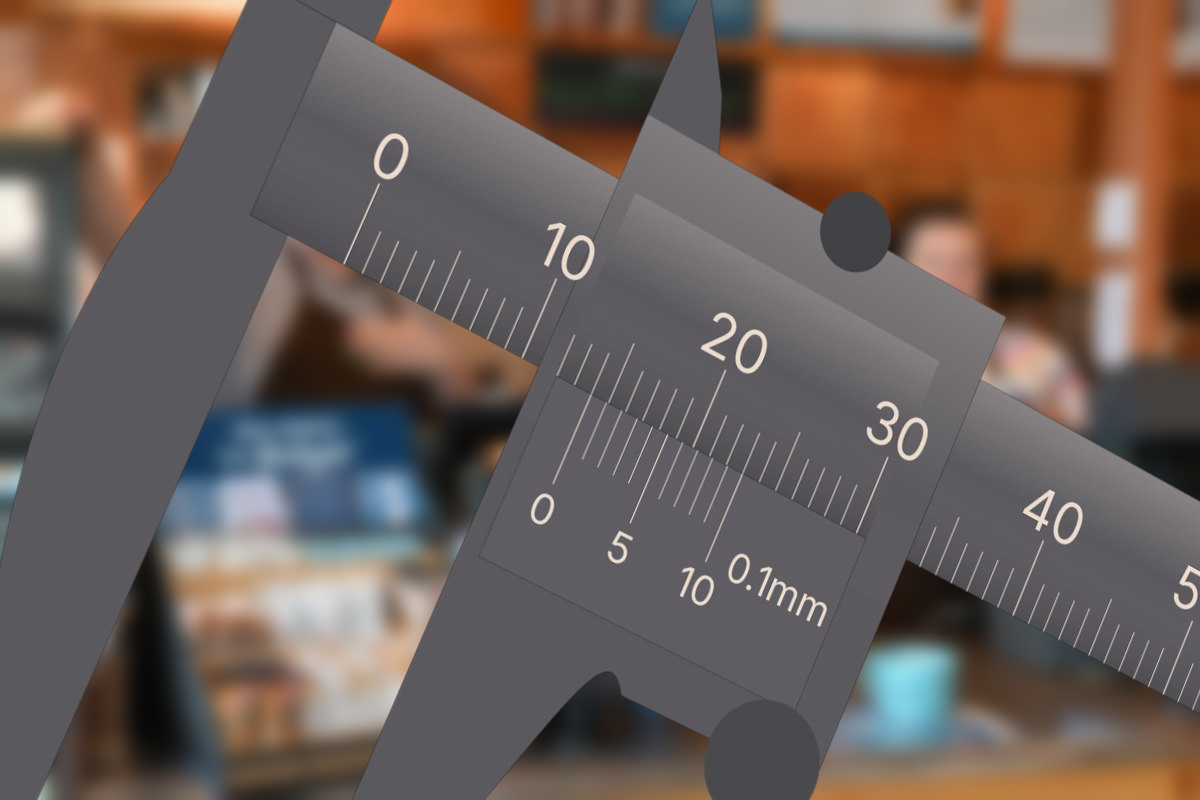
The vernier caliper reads 14.0
